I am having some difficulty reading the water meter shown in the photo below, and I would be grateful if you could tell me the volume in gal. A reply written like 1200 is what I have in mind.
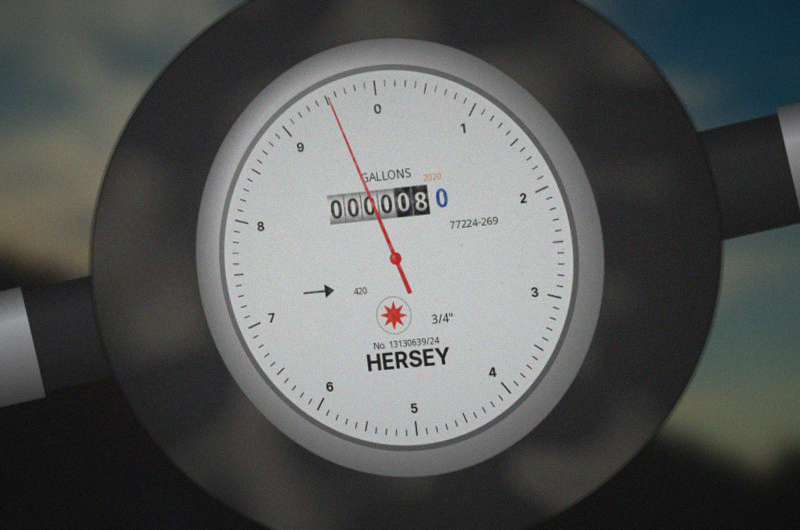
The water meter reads 79.5
